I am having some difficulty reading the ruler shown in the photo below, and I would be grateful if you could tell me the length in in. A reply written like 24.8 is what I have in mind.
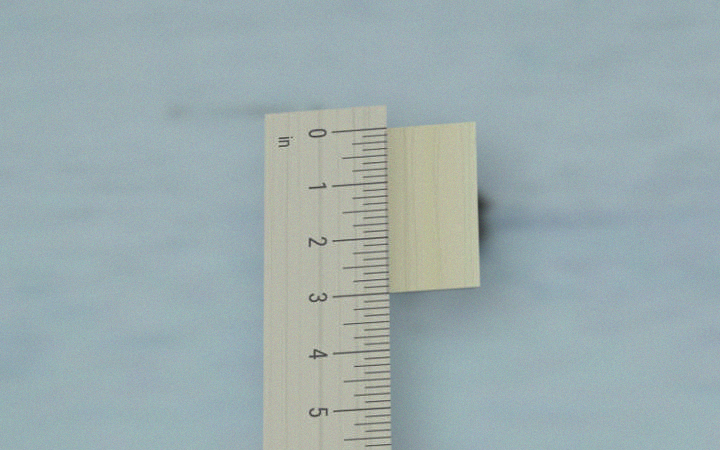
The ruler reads 3
